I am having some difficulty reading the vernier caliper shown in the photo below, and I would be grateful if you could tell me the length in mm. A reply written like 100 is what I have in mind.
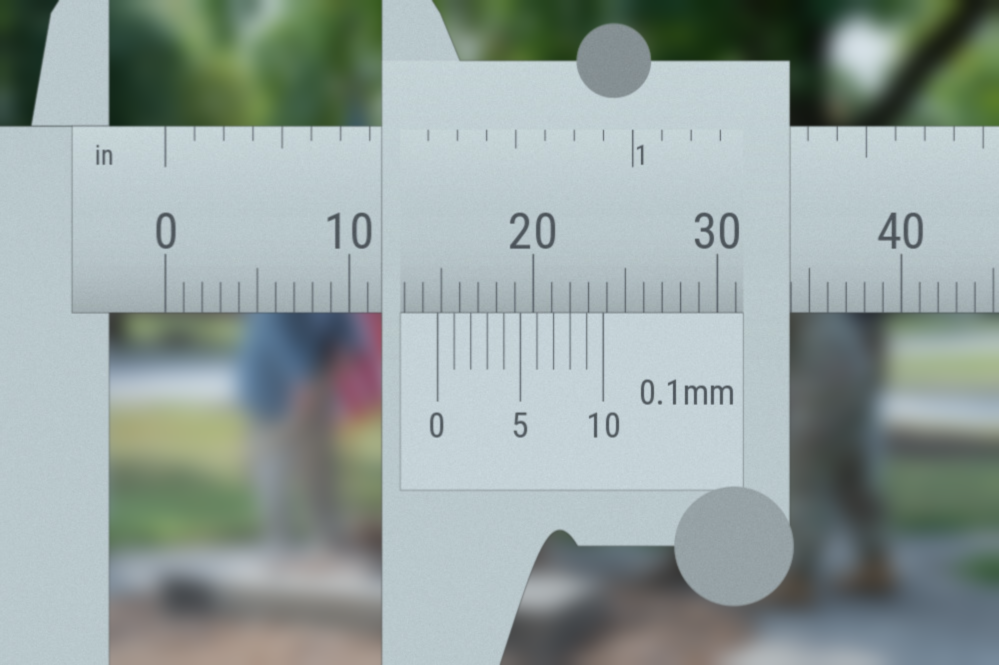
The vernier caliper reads 14.8
